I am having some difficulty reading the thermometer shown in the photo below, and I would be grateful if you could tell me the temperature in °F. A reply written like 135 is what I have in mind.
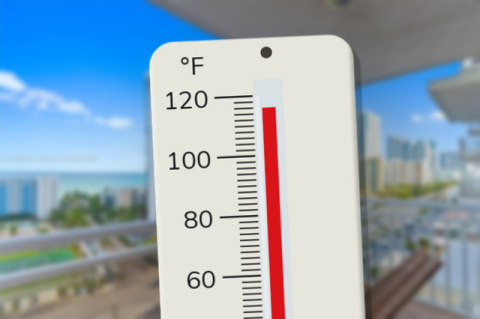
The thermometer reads 116
